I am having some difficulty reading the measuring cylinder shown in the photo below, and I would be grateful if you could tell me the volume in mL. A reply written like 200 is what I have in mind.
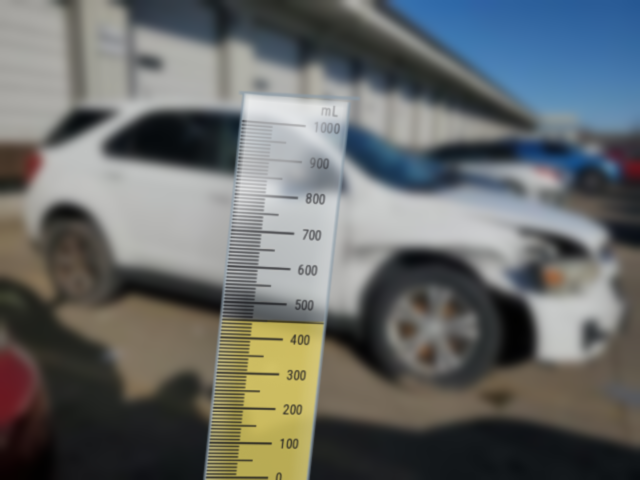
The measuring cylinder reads 450
